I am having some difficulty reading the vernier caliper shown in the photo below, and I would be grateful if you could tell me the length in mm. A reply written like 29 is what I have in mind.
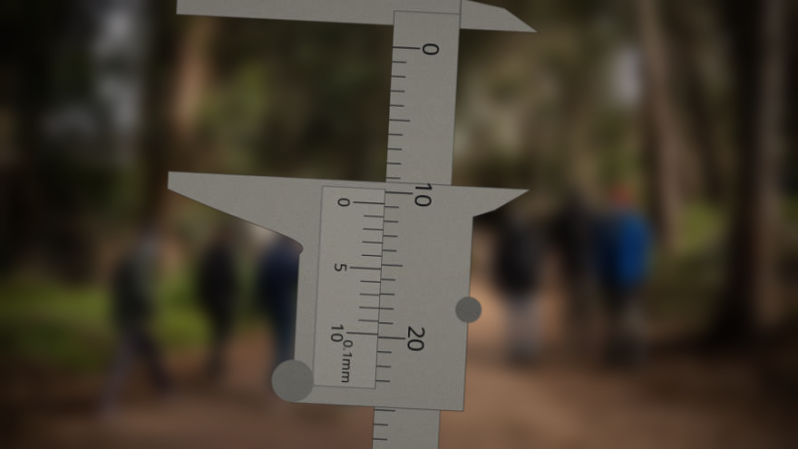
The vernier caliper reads 10.8
